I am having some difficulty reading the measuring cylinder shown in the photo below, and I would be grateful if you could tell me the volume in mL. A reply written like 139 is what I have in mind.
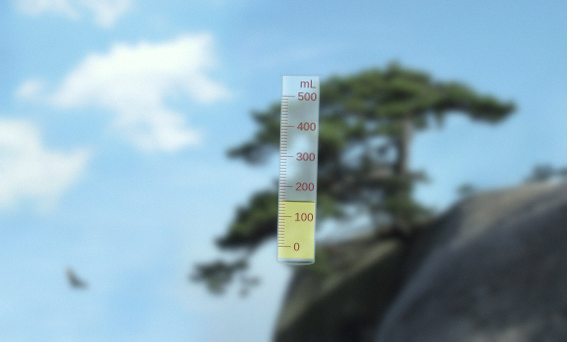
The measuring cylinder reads 150
